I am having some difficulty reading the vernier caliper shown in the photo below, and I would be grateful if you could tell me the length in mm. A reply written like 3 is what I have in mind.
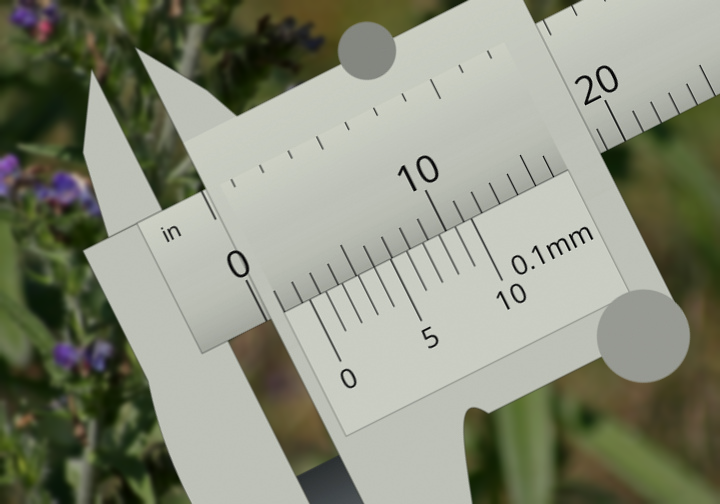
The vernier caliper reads 2.4
